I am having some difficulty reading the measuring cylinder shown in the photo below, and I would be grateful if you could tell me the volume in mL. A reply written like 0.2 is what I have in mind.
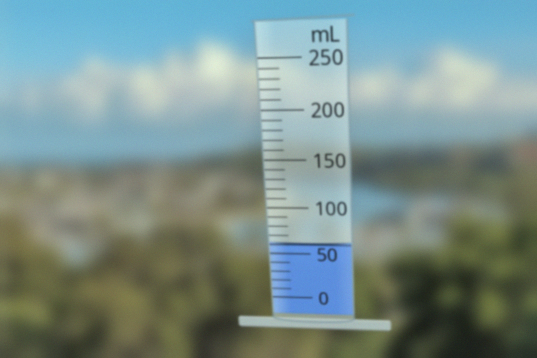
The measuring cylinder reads 60
